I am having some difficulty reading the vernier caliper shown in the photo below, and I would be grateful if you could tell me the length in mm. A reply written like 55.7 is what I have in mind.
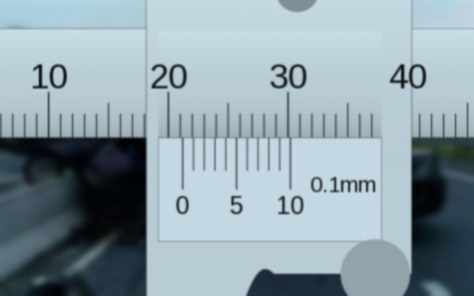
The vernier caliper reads 21.2
